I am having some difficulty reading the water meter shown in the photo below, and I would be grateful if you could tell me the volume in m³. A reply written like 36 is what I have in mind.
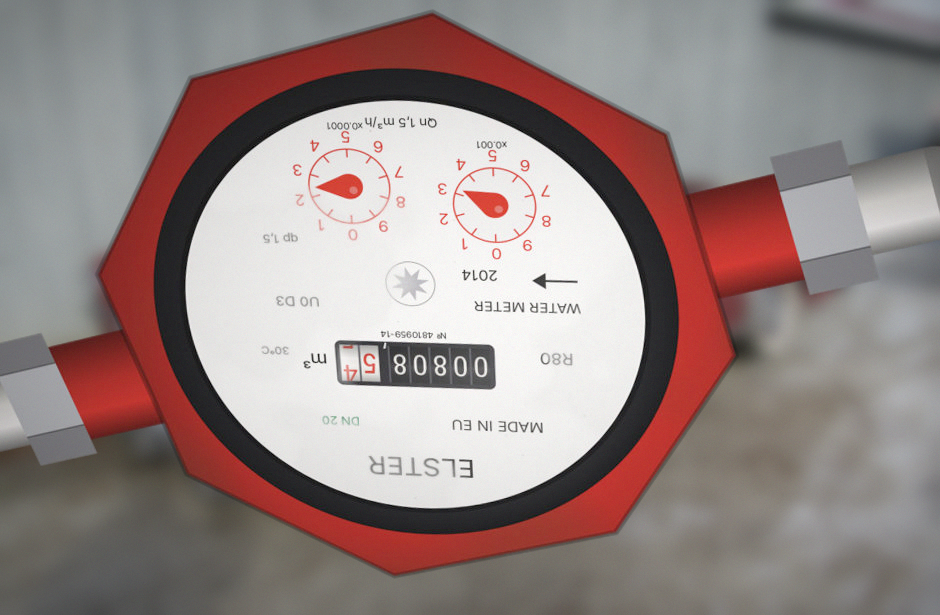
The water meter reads 808.5432
